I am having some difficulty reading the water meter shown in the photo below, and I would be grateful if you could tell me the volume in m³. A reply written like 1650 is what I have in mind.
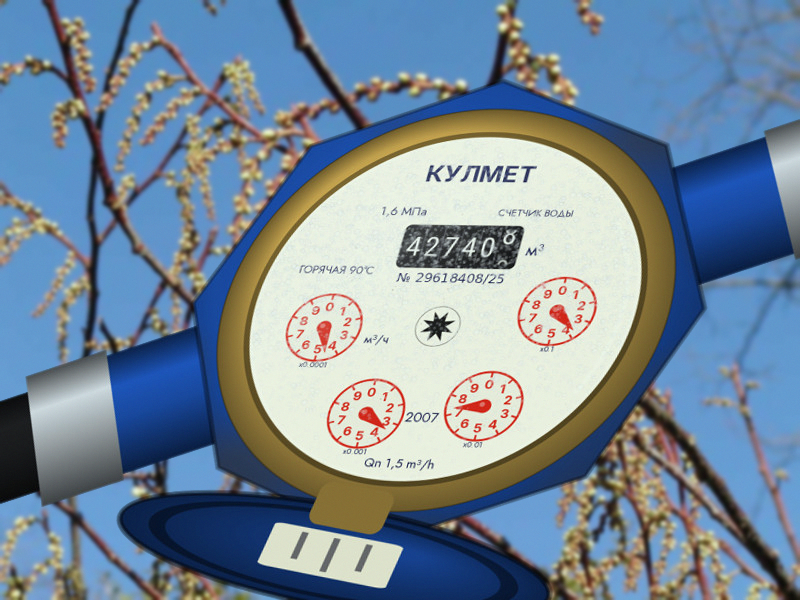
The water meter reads 427408.3734
